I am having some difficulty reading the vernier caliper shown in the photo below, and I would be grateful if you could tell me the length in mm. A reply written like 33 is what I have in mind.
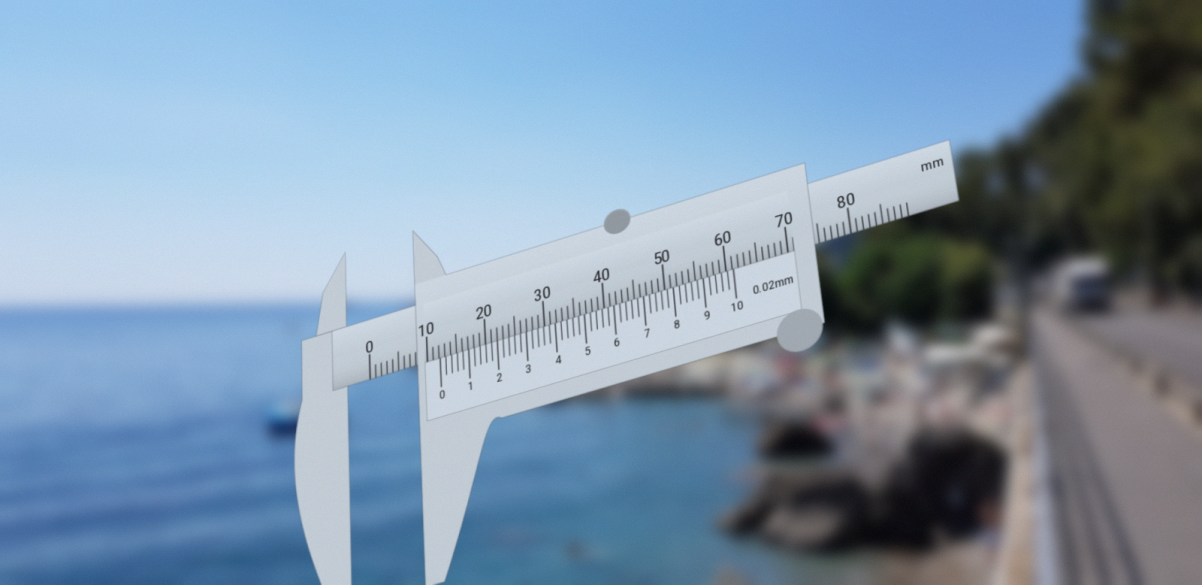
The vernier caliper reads 12.2
